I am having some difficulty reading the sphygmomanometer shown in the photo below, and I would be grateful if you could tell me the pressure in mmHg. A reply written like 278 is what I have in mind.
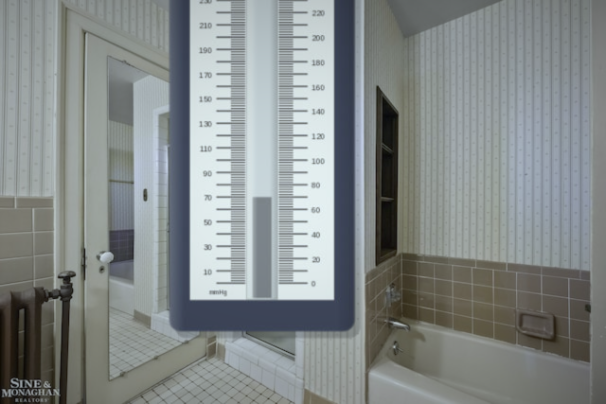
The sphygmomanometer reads 70
